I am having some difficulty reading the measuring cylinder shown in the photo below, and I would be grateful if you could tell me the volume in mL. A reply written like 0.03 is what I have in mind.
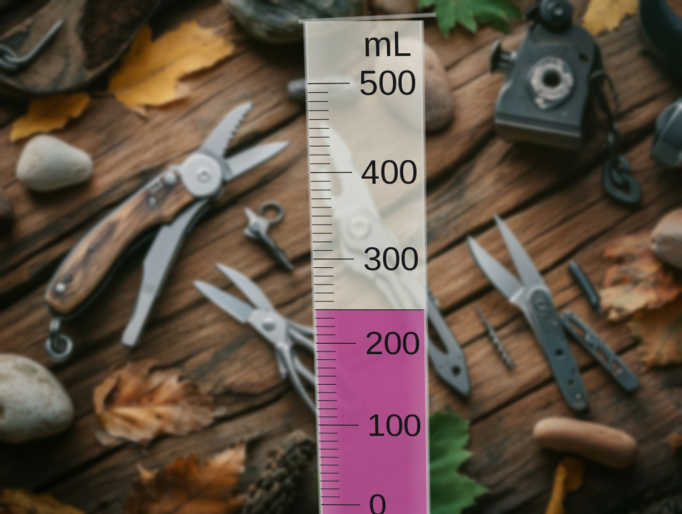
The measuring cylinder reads 240
